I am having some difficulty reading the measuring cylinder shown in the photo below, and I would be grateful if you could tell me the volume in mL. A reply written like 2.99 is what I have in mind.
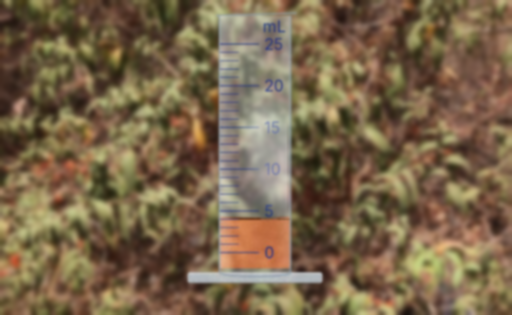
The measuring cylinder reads 4
